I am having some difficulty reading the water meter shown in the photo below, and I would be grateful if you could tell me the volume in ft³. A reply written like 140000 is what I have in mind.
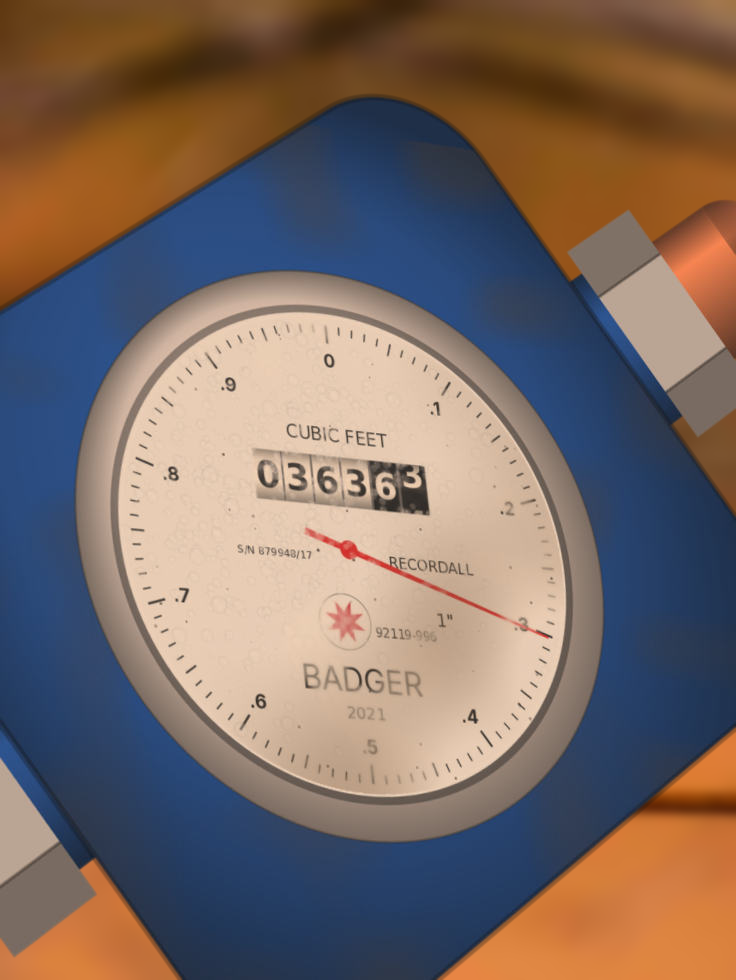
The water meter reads 36363.30
